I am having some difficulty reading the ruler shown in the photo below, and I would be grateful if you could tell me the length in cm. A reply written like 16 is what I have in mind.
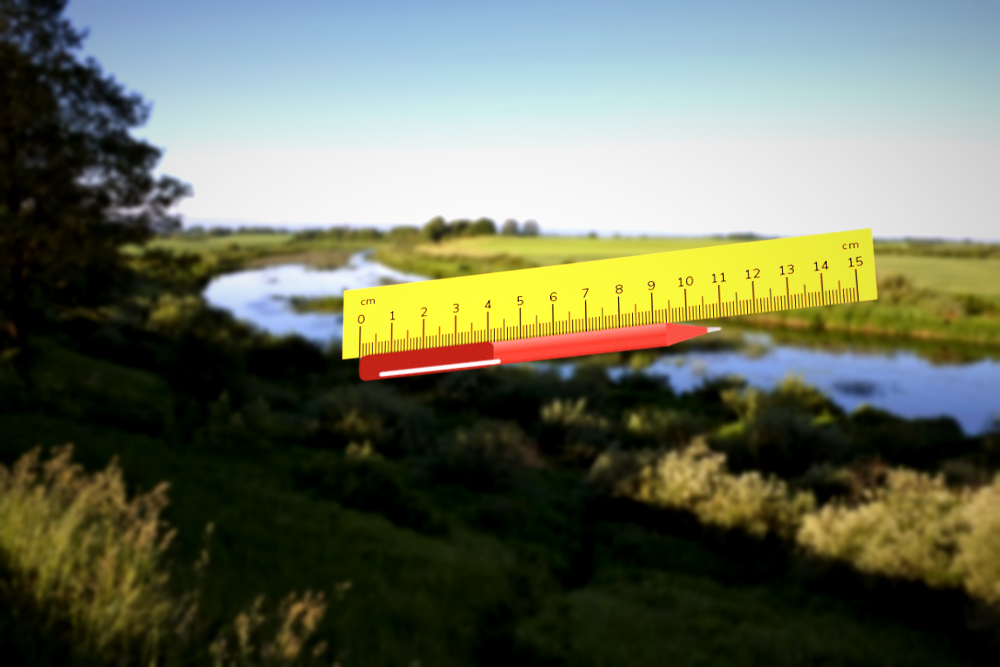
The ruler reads 11
